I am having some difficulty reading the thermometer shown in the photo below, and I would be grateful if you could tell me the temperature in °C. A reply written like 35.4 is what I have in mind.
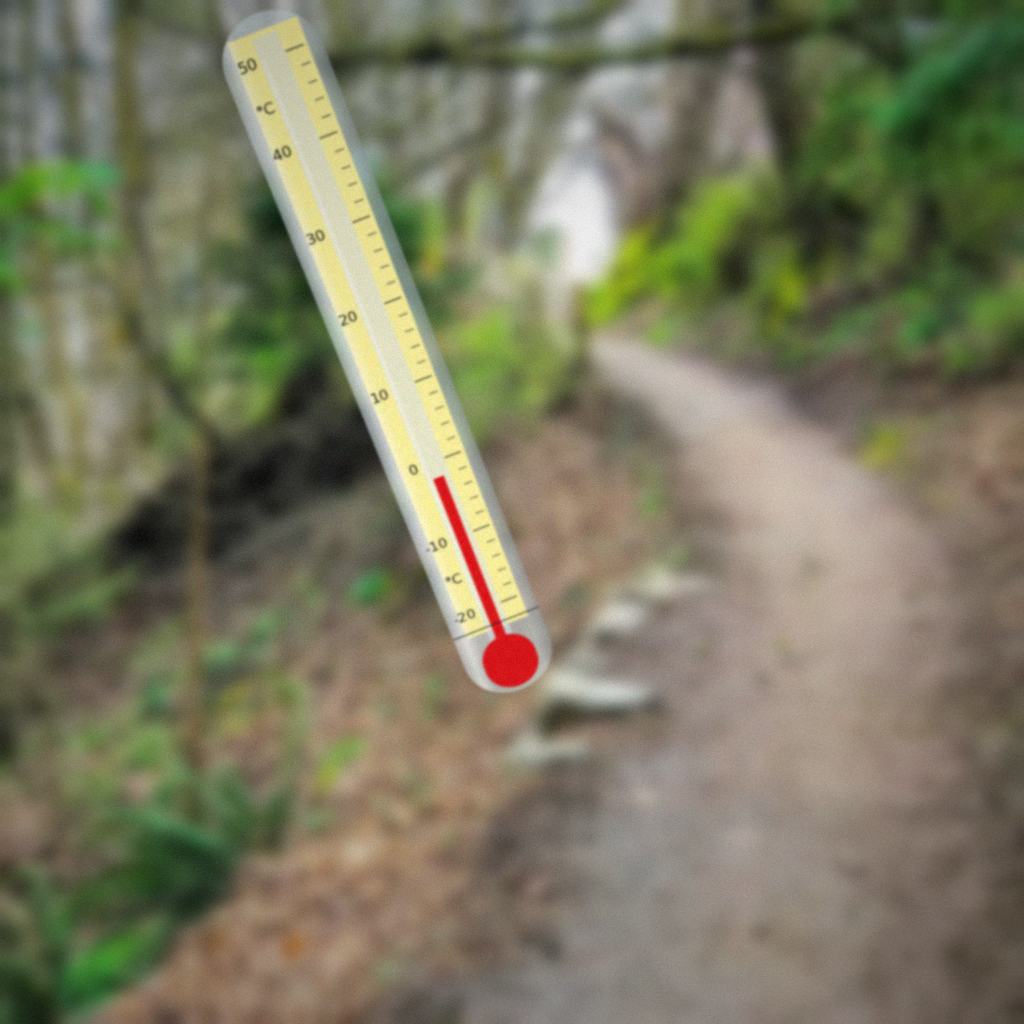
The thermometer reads -2
